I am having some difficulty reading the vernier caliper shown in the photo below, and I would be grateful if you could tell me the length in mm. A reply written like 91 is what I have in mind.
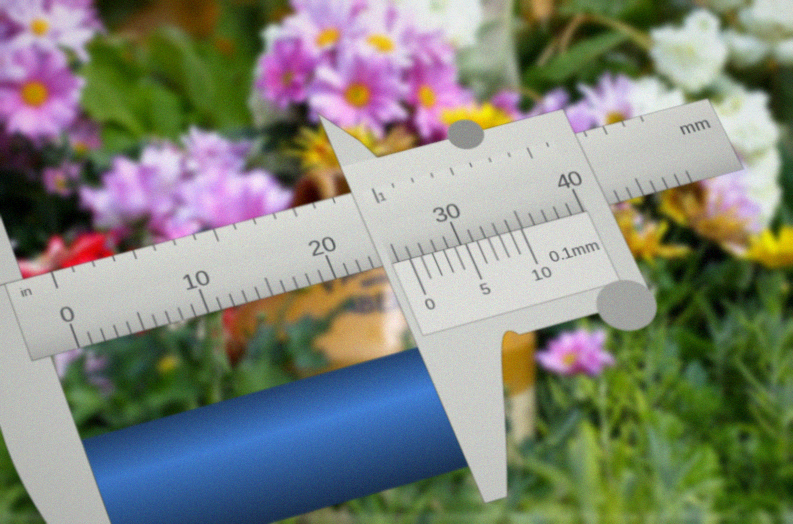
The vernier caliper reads 25.9
